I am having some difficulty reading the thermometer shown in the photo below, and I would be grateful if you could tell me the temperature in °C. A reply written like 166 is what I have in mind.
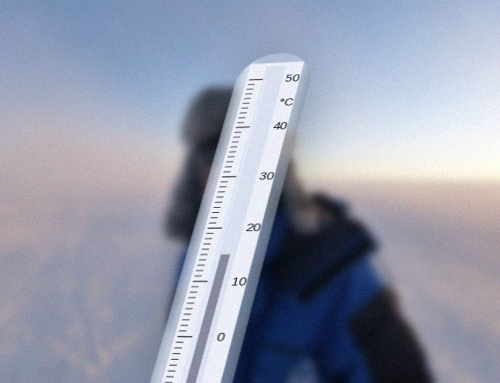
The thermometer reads 15
